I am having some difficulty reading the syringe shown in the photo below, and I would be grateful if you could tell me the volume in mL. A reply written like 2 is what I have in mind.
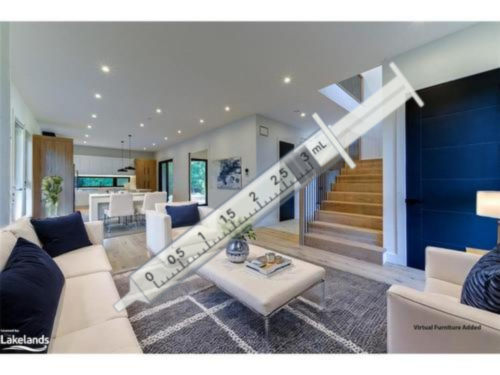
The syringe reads 2.7
